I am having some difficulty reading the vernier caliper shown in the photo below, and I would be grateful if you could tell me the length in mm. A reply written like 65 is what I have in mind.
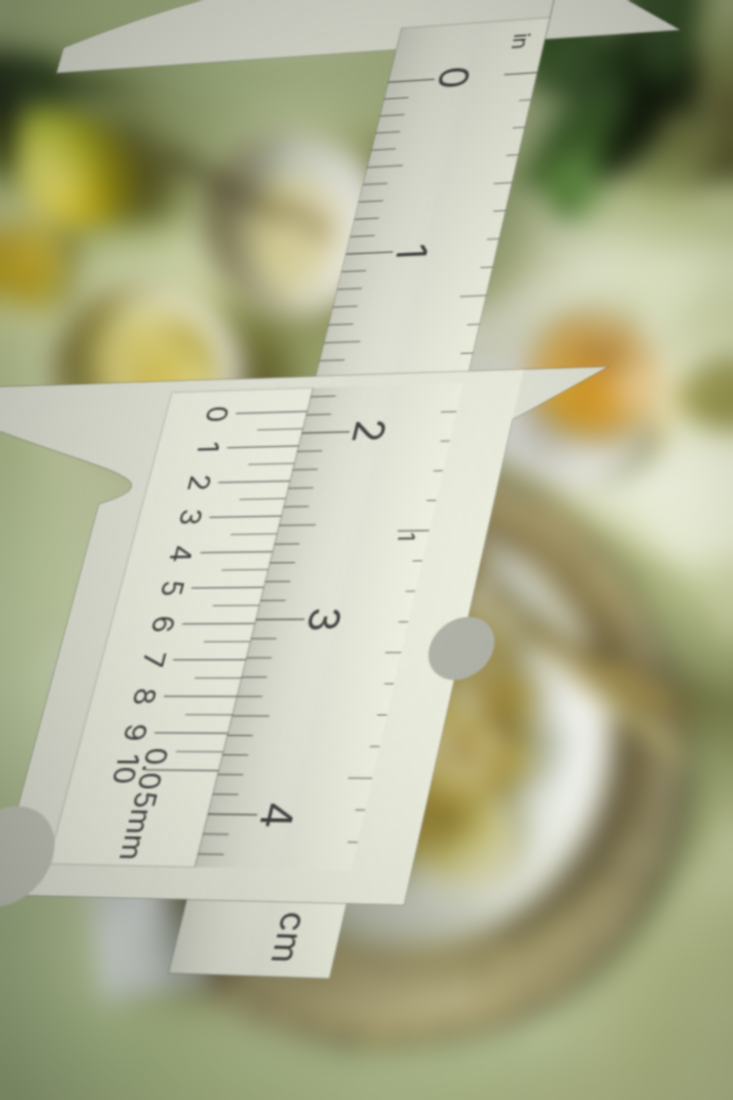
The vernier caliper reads 18.8
